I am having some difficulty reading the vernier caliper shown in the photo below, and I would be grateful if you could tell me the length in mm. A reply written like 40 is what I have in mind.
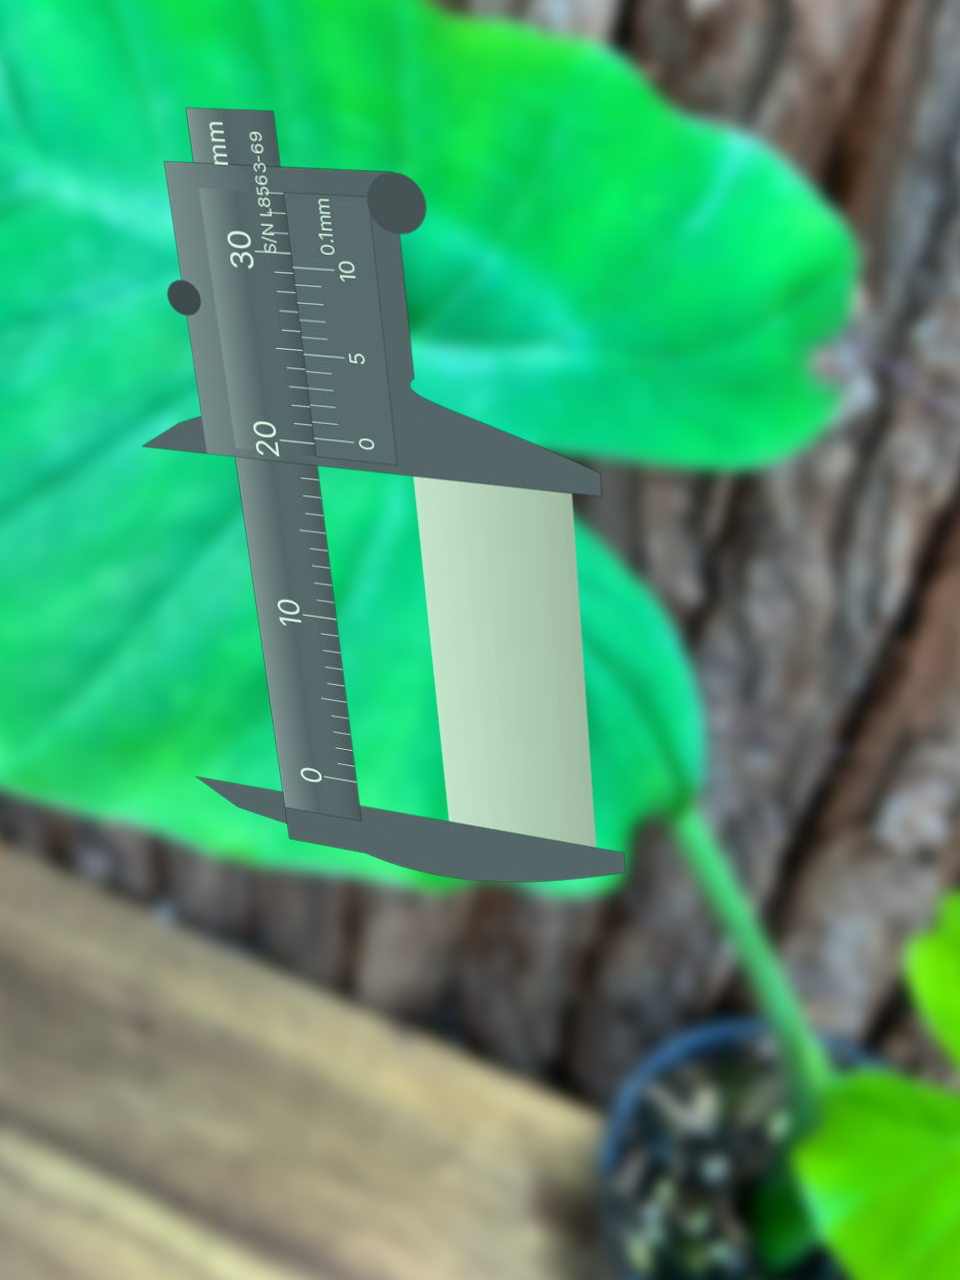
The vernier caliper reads 20.3
